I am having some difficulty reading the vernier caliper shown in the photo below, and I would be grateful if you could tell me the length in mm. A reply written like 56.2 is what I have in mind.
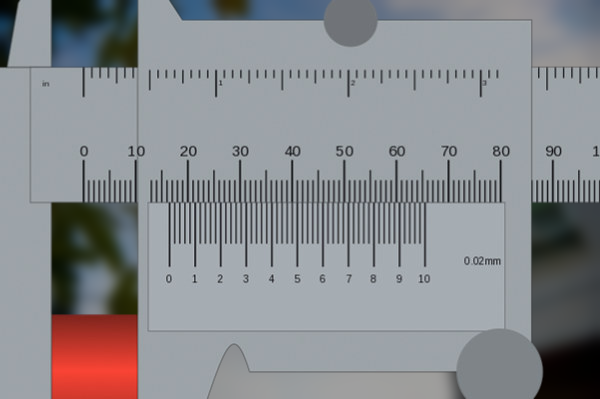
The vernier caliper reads 16.5
